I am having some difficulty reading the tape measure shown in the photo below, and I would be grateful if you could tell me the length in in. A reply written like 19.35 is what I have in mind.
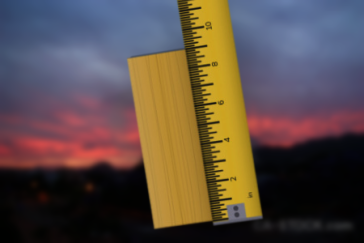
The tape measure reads 9
